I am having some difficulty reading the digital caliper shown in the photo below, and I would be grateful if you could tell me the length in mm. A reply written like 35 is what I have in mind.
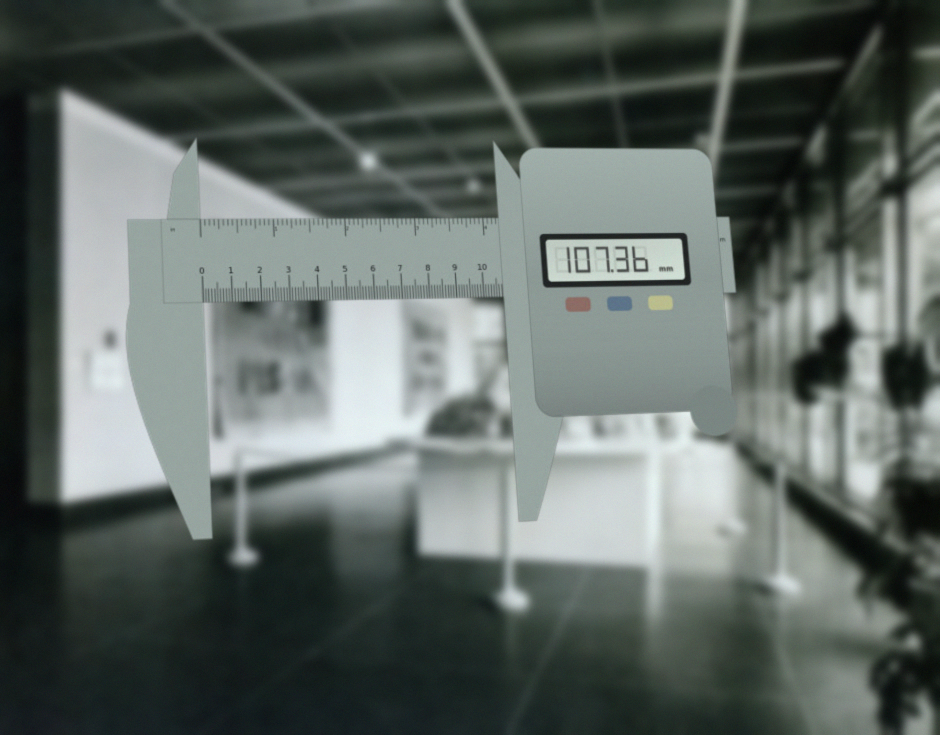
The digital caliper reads 107.36
